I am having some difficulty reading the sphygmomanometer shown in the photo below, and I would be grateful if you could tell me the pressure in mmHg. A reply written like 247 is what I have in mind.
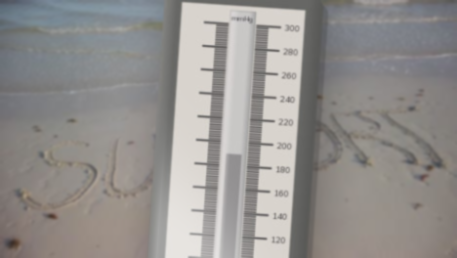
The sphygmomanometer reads 190
